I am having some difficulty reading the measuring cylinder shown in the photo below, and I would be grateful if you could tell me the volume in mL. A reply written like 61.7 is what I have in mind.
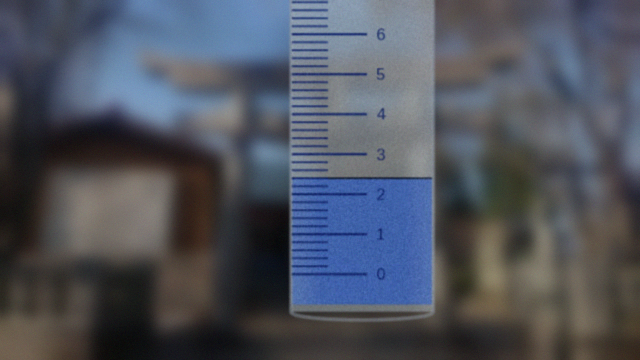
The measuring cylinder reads 2.4
